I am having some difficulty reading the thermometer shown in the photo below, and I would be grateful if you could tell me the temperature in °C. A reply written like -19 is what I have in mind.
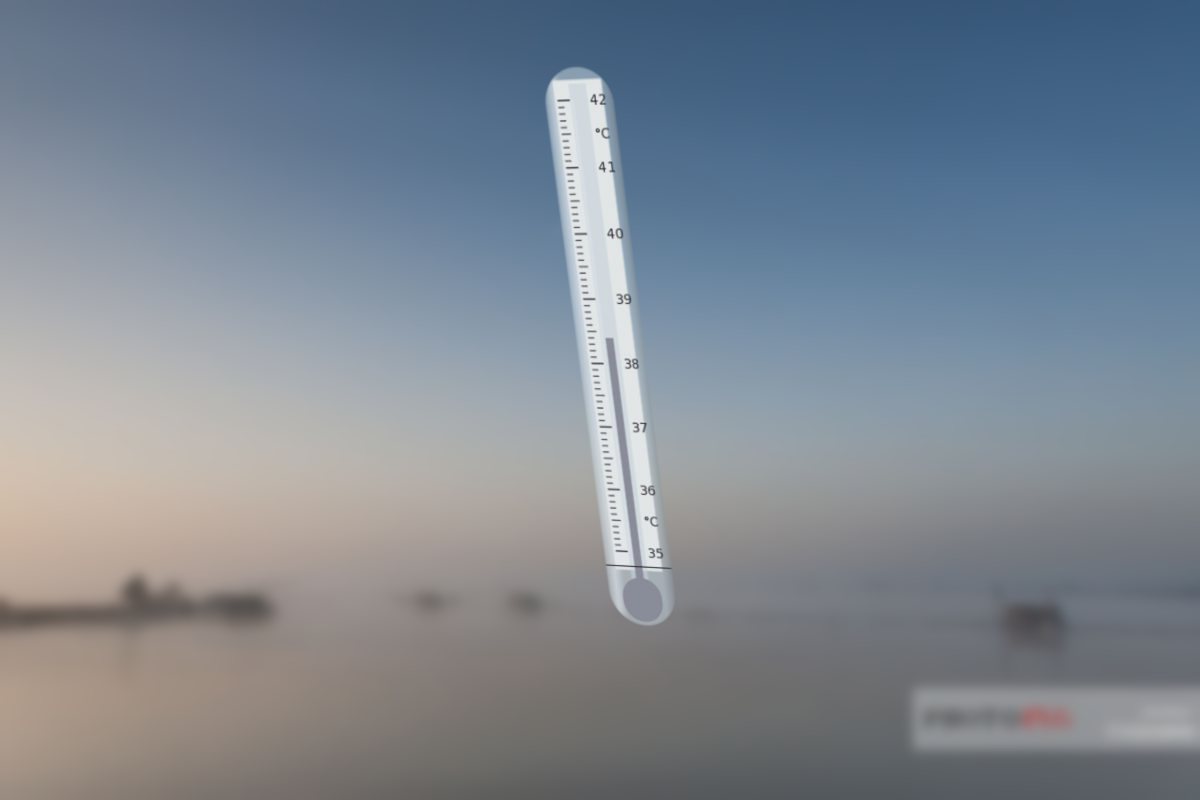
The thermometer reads 38.4
